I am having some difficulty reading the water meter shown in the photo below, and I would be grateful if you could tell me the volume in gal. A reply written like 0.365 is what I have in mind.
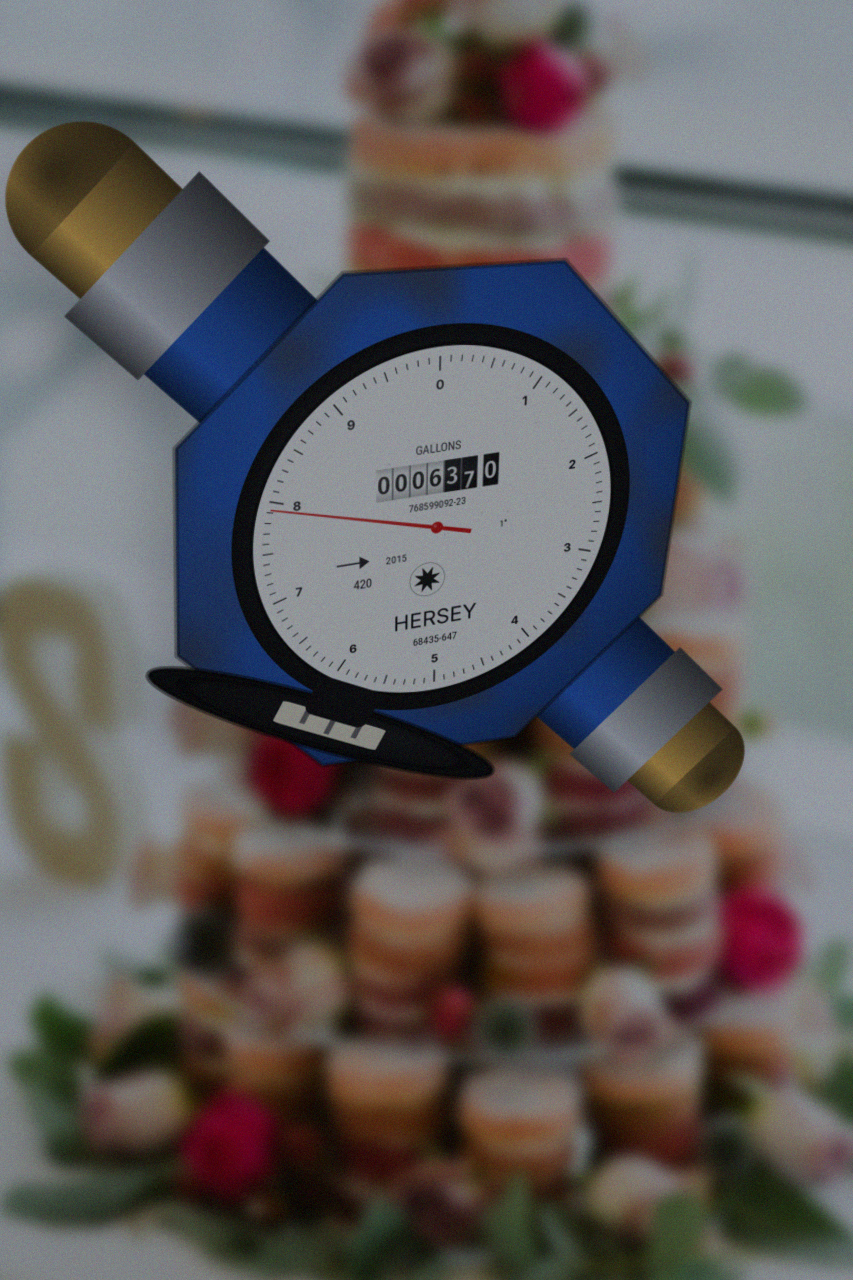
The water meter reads 6367.9
